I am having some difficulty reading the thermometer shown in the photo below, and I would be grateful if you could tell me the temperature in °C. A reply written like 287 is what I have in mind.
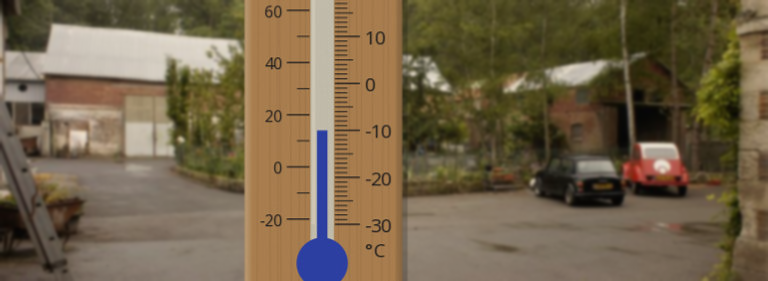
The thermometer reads -10
